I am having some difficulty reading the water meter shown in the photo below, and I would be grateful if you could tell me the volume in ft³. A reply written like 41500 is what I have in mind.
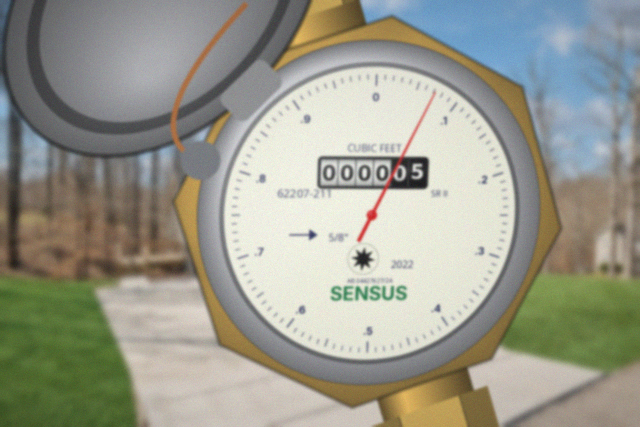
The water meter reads 5.07
